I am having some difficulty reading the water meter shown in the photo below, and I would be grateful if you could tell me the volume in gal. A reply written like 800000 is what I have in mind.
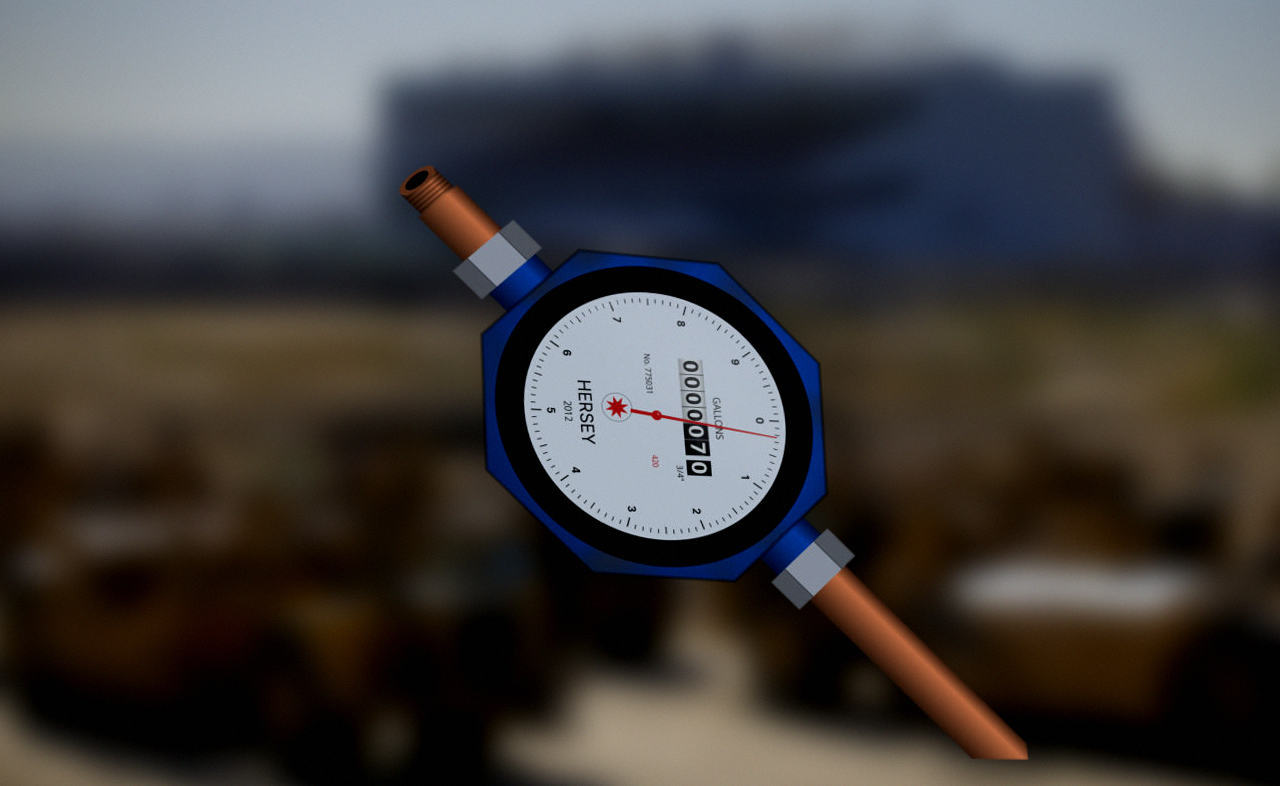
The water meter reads 70.2
